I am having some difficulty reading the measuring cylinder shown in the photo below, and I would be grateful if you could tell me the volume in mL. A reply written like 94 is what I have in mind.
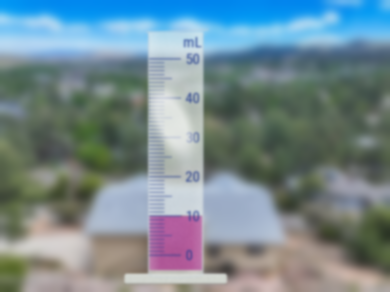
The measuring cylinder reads 10
